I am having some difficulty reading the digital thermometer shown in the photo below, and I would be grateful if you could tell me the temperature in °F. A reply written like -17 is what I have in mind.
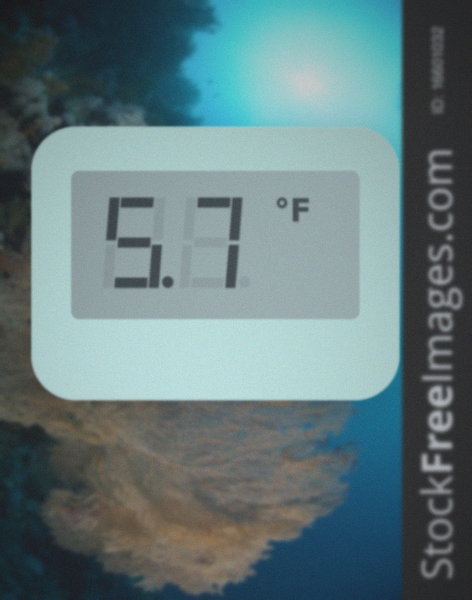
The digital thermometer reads 5.7
